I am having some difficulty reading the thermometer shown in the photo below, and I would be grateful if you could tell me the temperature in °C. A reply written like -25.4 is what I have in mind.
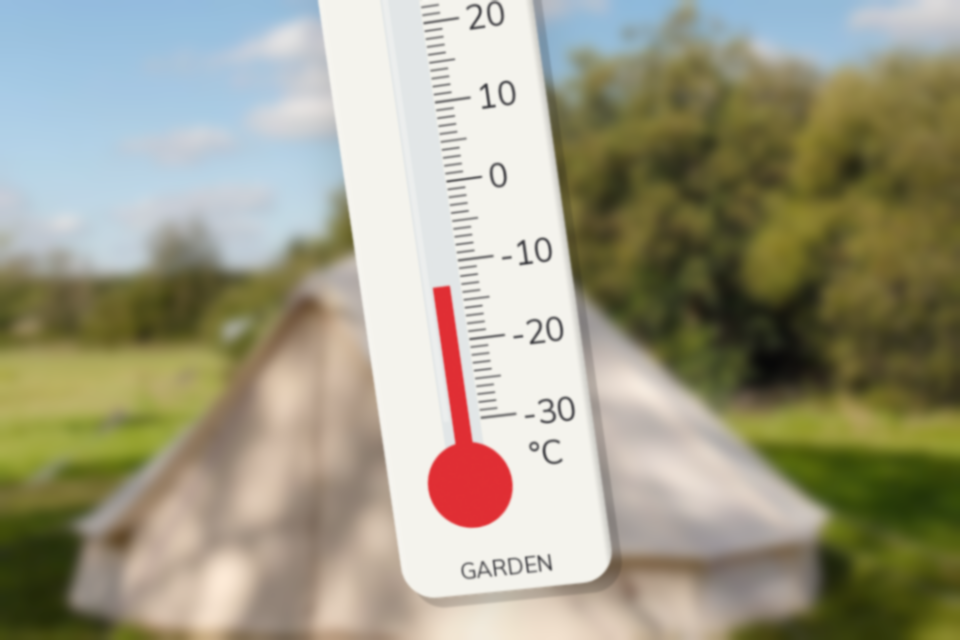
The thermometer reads -13
